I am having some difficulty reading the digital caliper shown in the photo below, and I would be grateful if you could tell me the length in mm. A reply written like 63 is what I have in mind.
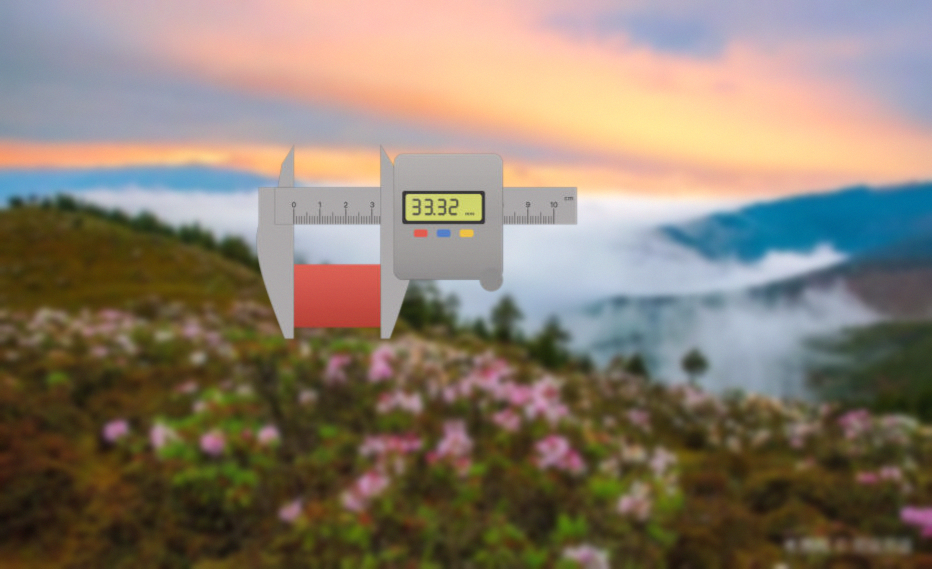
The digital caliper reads 33.32
